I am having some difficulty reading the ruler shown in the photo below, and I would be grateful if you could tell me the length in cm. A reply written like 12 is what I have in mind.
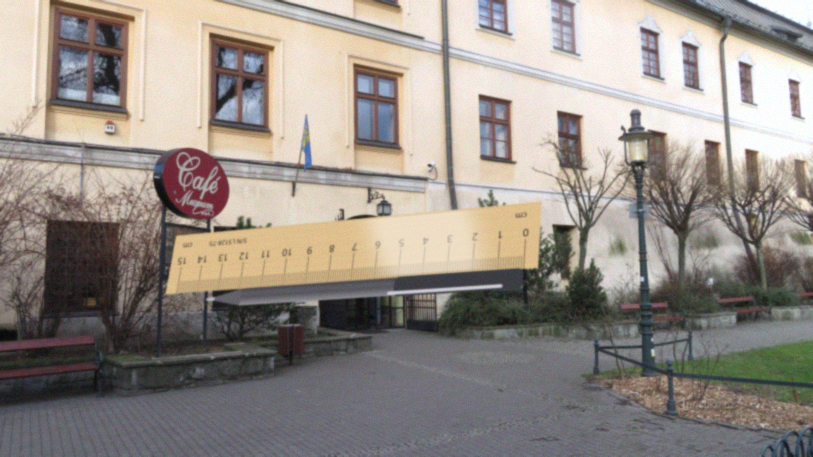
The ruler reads 13.5
